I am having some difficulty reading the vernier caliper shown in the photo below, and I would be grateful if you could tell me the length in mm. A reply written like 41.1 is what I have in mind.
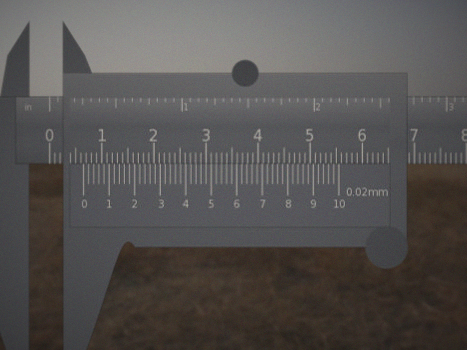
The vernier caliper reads 6.5
